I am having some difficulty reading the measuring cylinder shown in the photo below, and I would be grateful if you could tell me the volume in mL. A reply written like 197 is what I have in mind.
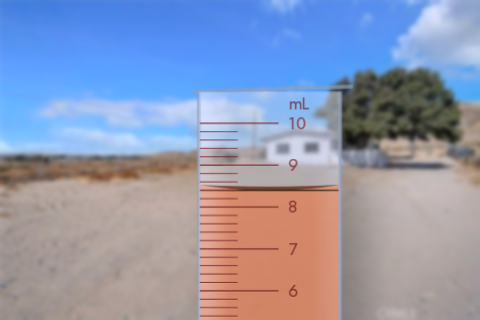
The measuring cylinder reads 8.4
